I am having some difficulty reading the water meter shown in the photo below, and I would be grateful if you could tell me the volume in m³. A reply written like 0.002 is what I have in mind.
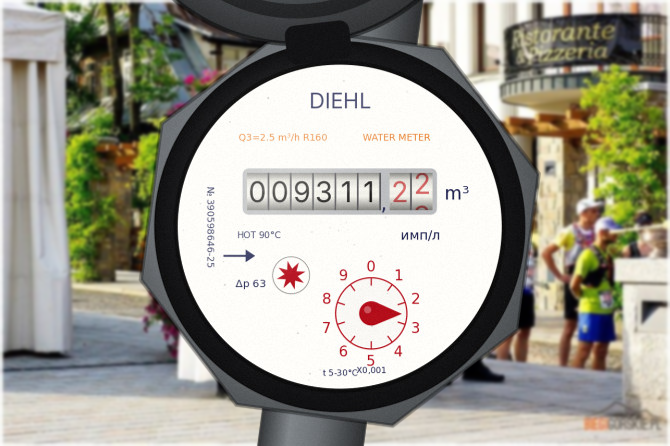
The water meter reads 9311.222
